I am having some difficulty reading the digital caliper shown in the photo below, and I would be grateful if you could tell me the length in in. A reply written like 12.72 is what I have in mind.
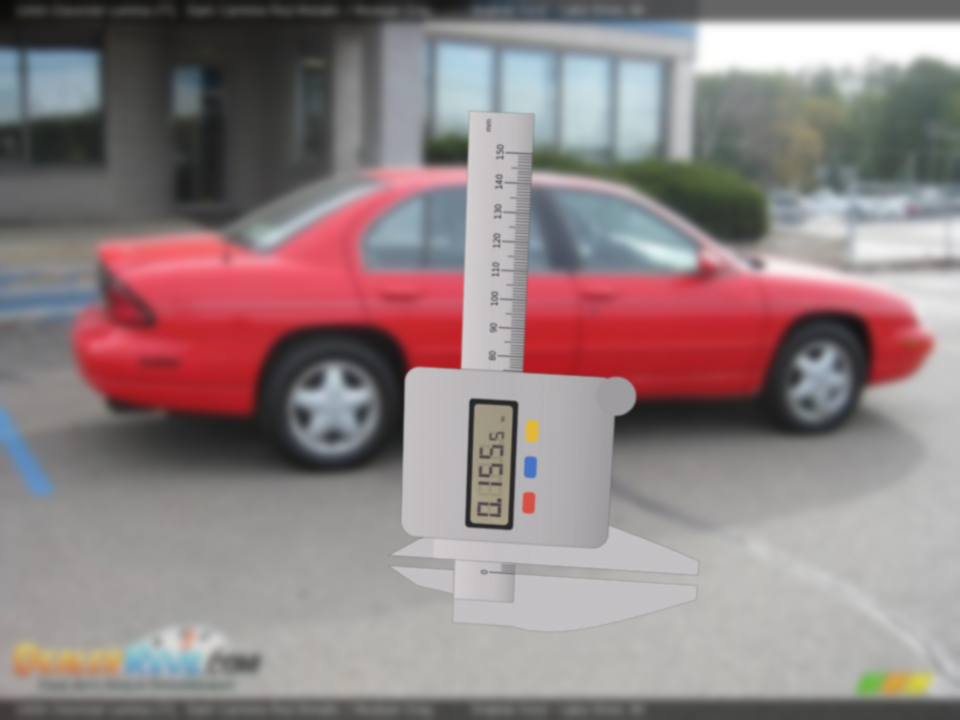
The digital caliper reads 0.1555
